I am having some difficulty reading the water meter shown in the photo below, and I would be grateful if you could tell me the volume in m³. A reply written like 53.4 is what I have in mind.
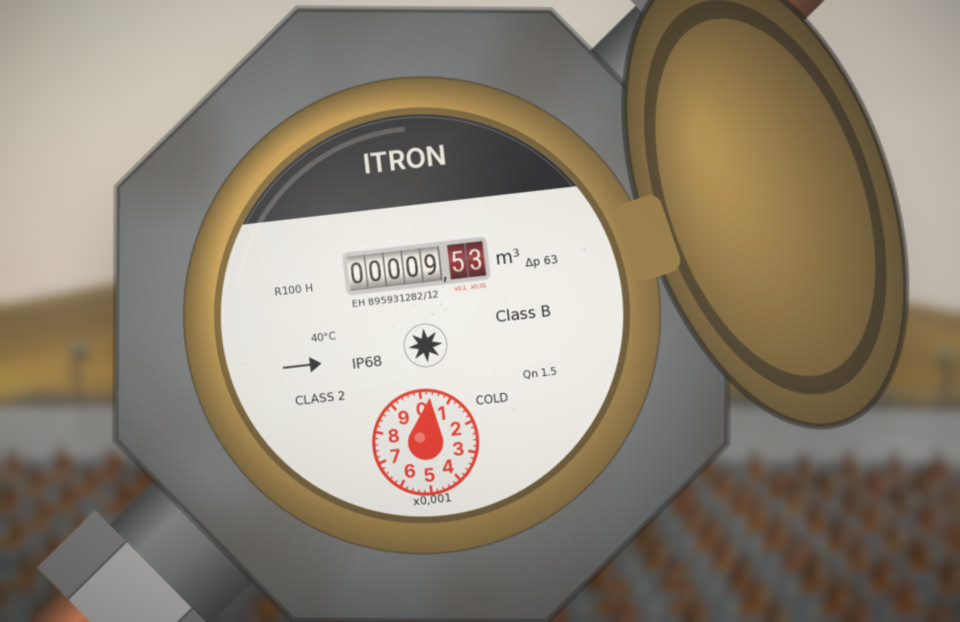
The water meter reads 9.530
